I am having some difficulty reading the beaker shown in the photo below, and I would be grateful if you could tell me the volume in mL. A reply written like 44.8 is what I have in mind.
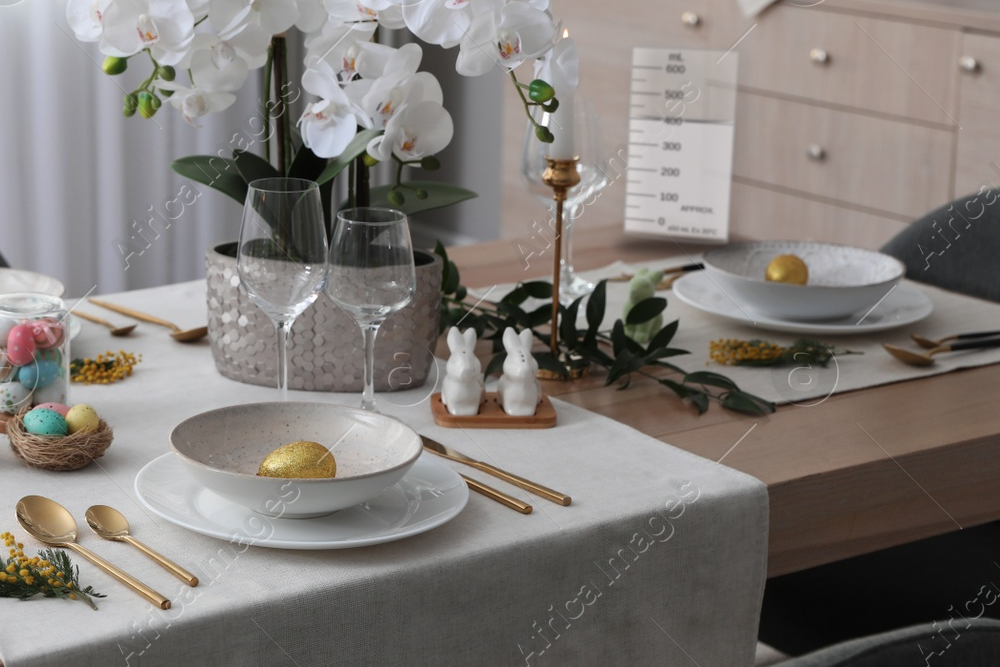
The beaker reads 400
